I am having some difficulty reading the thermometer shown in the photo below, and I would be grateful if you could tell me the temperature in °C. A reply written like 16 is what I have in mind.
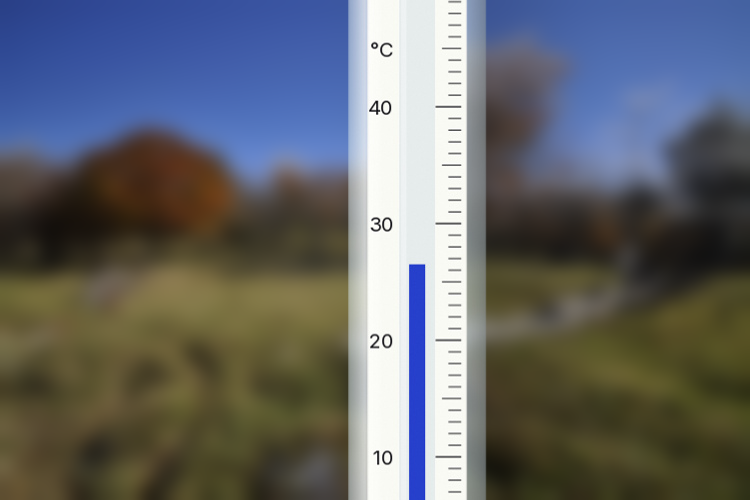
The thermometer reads 26.5
